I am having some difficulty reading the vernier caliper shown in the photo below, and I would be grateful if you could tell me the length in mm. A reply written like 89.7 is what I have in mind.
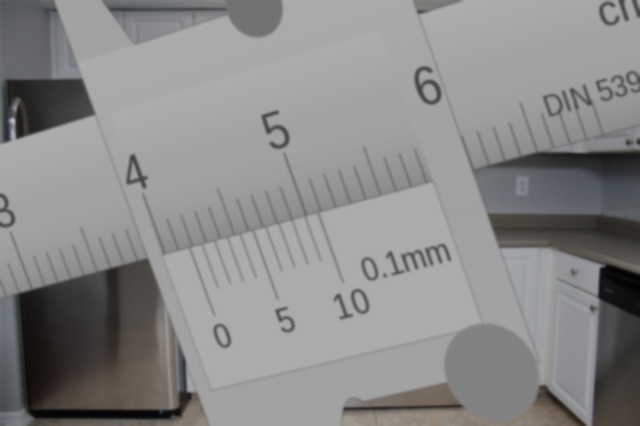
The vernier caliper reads 41.8
